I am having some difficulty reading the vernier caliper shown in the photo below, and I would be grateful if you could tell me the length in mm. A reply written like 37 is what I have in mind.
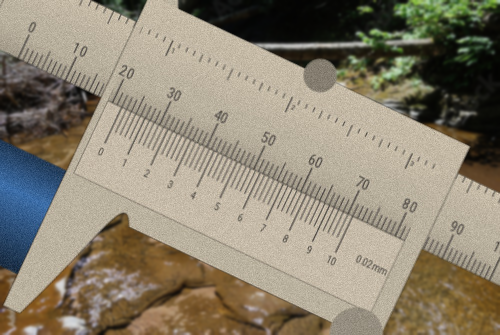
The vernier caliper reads 22.0
